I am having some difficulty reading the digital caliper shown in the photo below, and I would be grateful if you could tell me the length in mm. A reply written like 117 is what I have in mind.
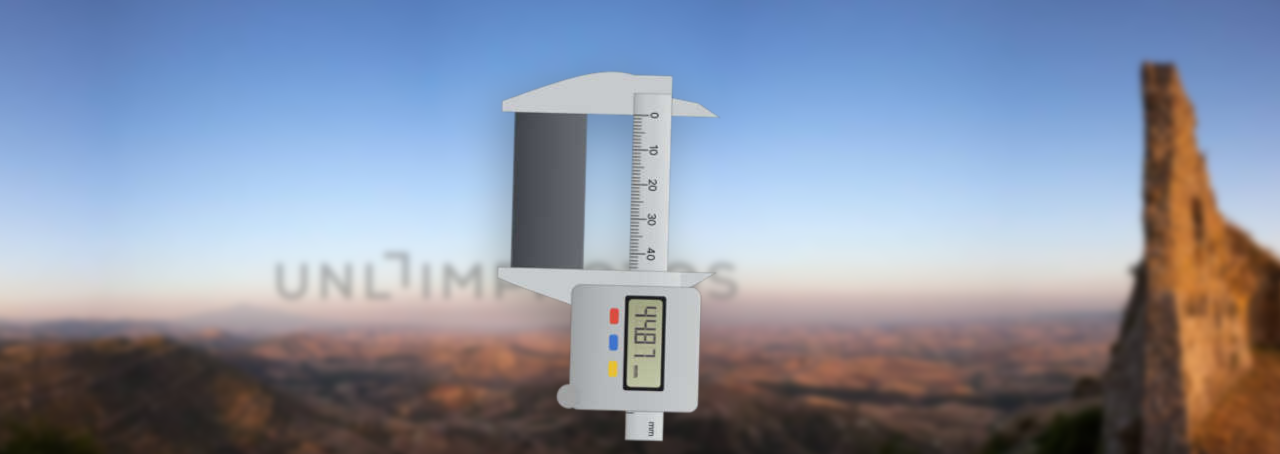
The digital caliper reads 44.87
